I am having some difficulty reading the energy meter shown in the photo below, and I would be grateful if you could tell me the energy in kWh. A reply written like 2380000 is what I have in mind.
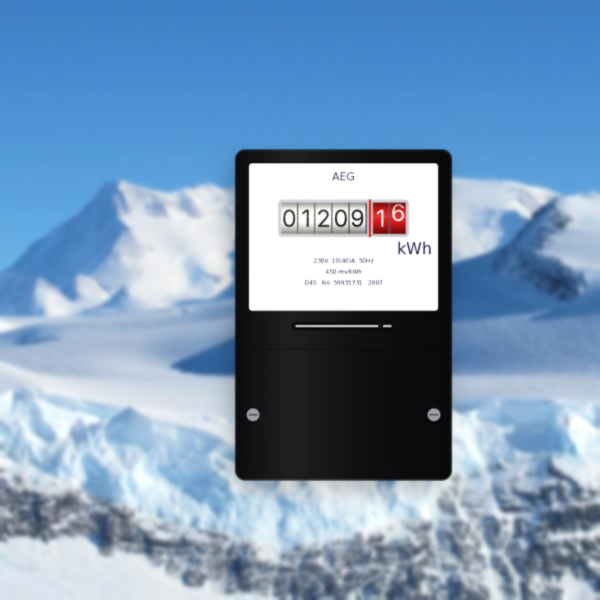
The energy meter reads 1209.16
